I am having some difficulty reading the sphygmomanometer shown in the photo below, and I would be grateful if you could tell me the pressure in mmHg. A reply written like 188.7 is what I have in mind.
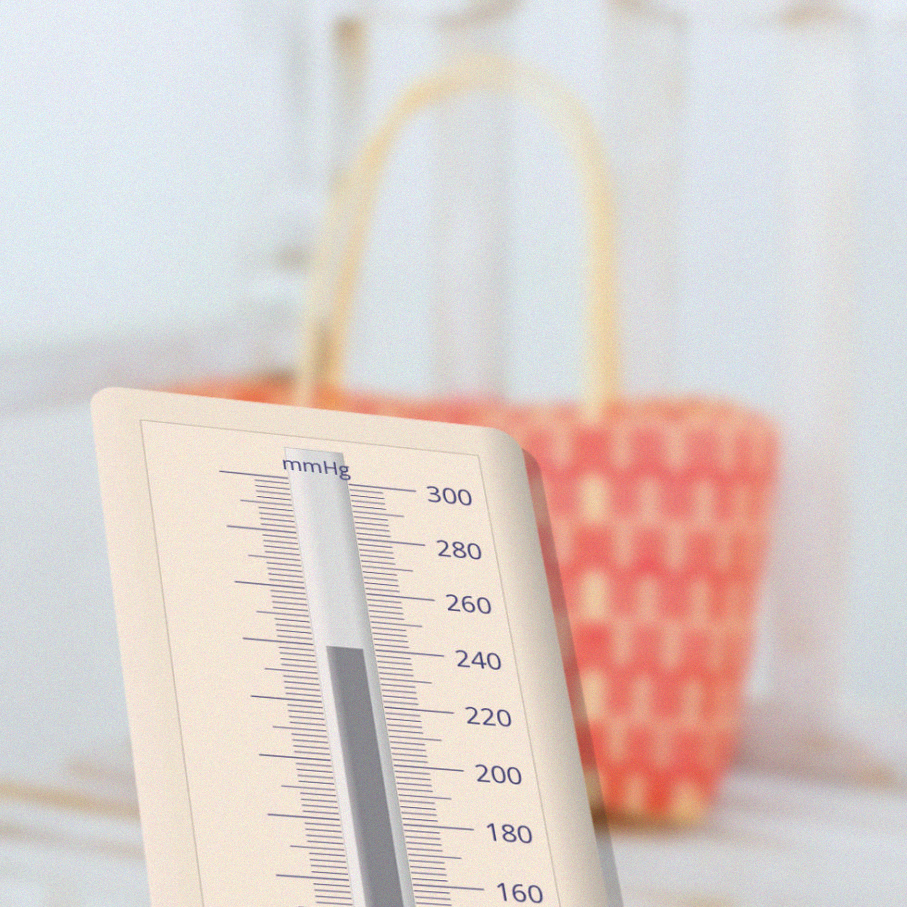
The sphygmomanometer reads 240
